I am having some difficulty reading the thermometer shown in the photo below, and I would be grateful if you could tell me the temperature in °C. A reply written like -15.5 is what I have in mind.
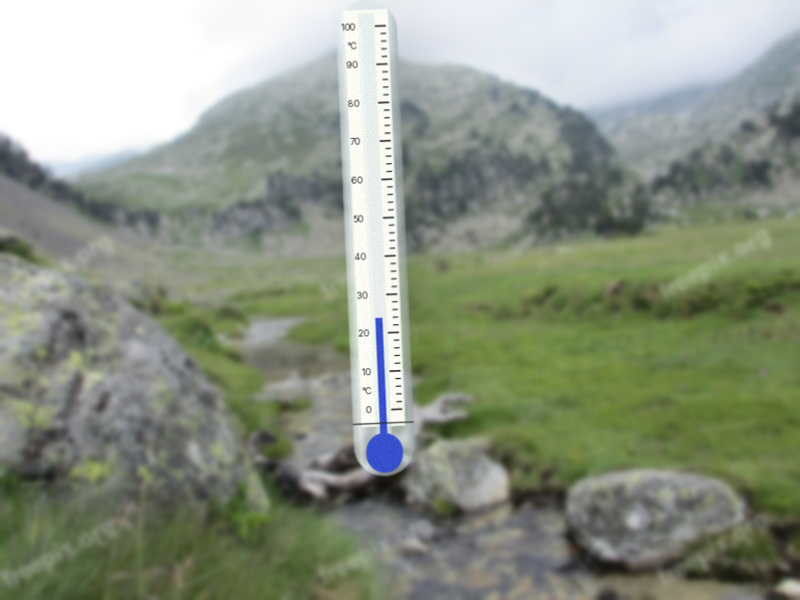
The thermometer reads 24
